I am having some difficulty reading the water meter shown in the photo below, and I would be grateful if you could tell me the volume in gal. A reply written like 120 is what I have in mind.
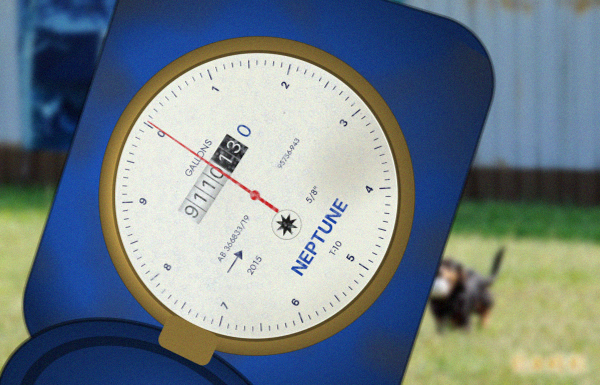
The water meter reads 9110130.0
